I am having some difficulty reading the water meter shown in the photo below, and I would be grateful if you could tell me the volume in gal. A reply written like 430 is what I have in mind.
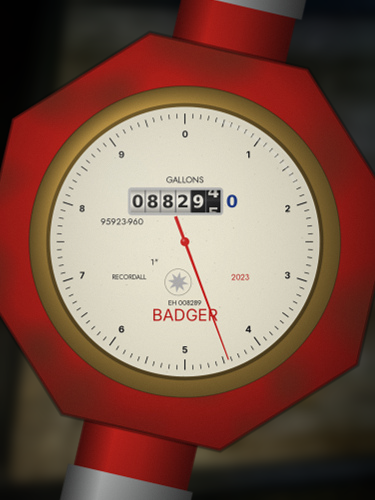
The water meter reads 882944.4
